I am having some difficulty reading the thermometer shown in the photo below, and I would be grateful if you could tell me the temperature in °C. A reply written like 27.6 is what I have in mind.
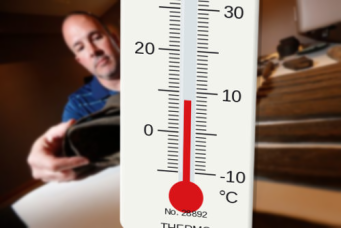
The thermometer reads 8
